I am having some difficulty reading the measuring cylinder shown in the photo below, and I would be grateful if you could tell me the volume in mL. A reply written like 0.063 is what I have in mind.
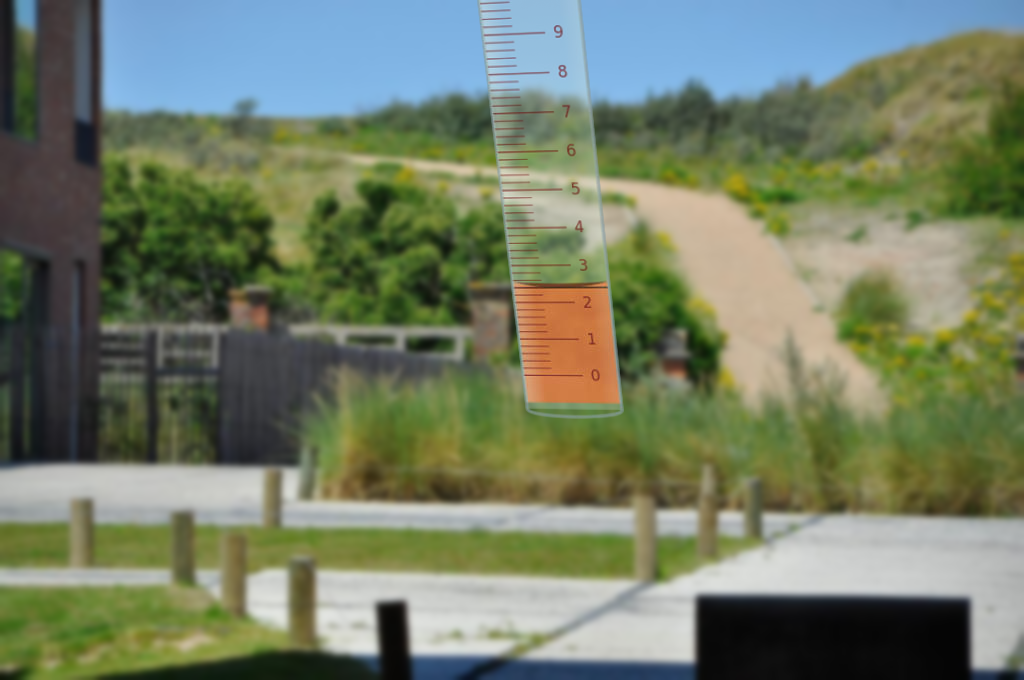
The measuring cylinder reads 2.4
